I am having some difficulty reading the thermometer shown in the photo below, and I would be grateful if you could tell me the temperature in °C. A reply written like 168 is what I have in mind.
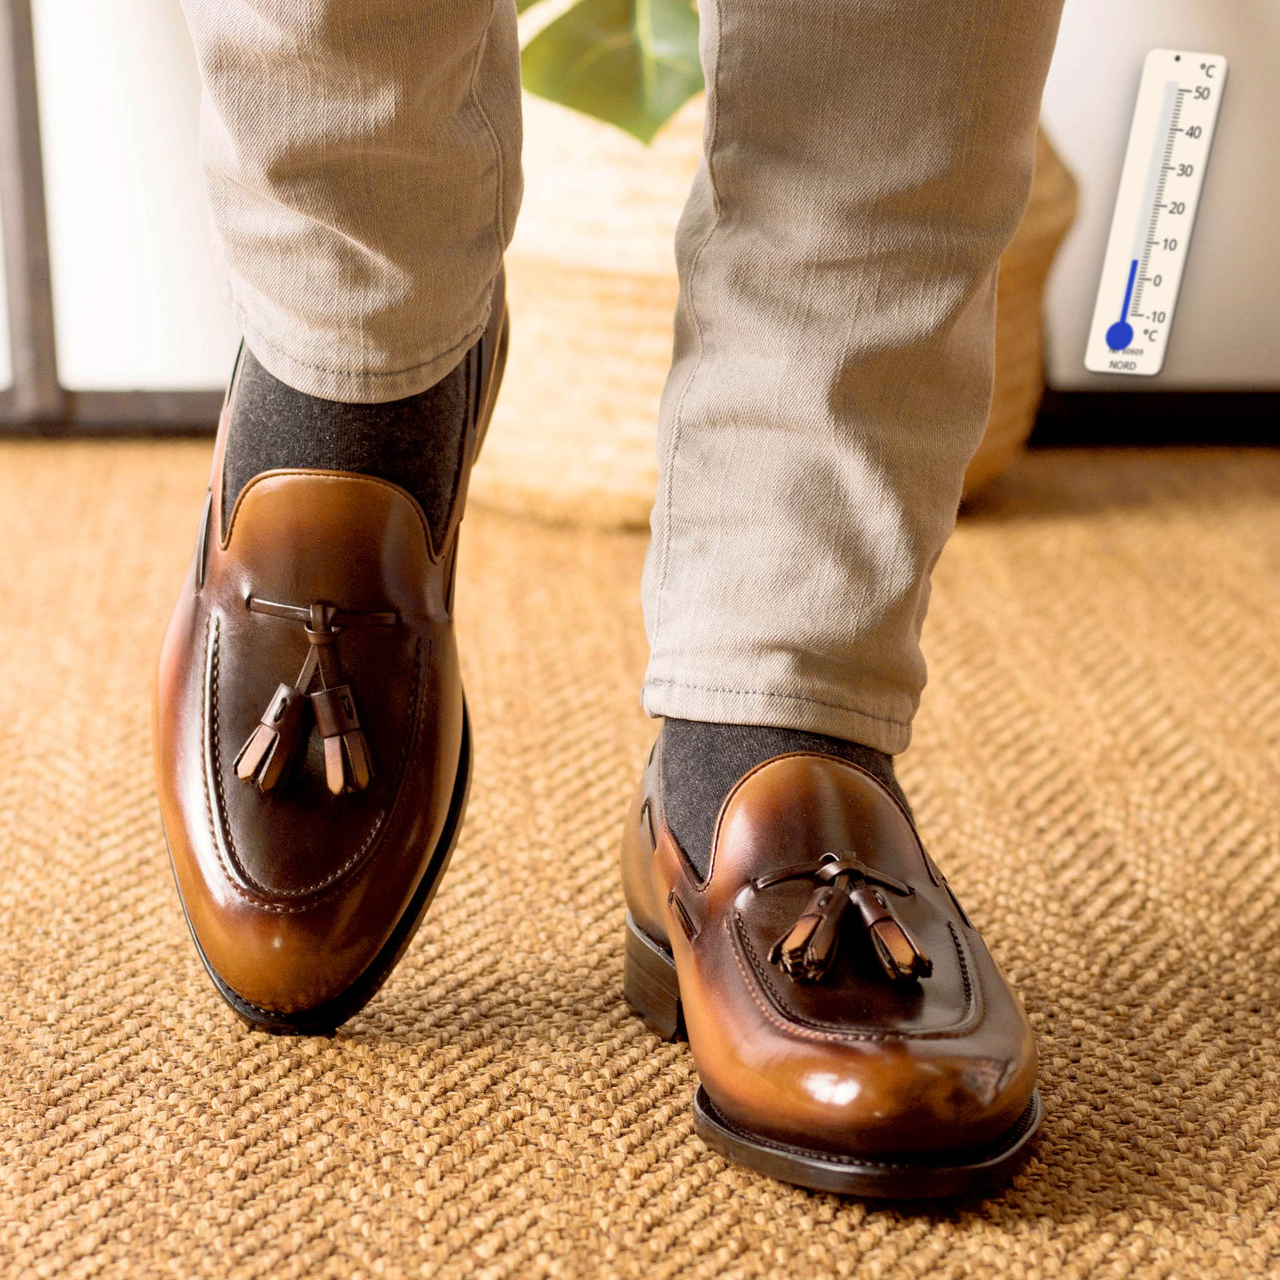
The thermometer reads 5
